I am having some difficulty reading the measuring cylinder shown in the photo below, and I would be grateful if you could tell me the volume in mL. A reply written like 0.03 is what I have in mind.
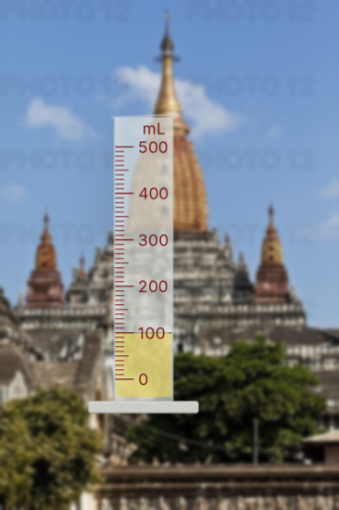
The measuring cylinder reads 100
